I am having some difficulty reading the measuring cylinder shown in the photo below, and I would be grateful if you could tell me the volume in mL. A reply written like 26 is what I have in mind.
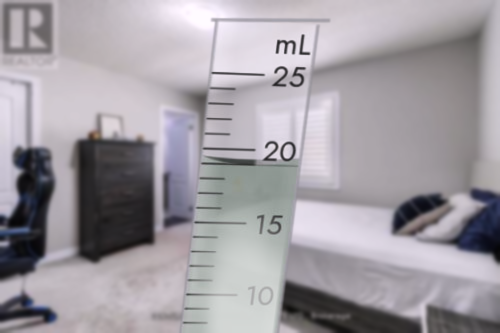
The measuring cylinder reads 19
